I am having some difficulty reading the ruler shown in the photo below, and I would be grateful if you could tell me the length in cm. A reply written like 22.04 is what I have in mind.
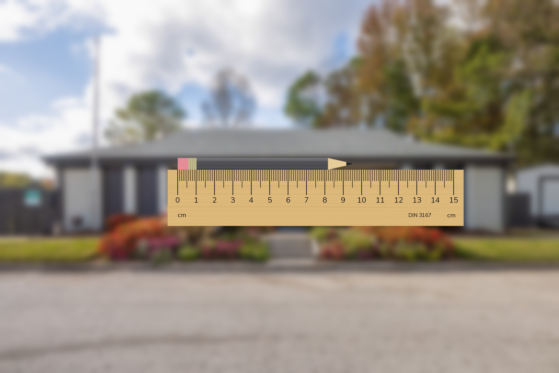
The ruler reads 9.5
